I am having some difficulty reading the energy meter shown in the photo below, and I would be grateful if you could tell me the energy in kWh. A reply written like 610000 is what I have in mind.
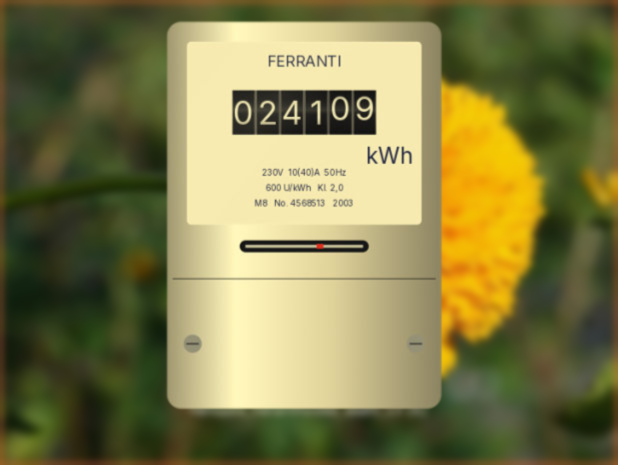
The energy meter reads 24109
